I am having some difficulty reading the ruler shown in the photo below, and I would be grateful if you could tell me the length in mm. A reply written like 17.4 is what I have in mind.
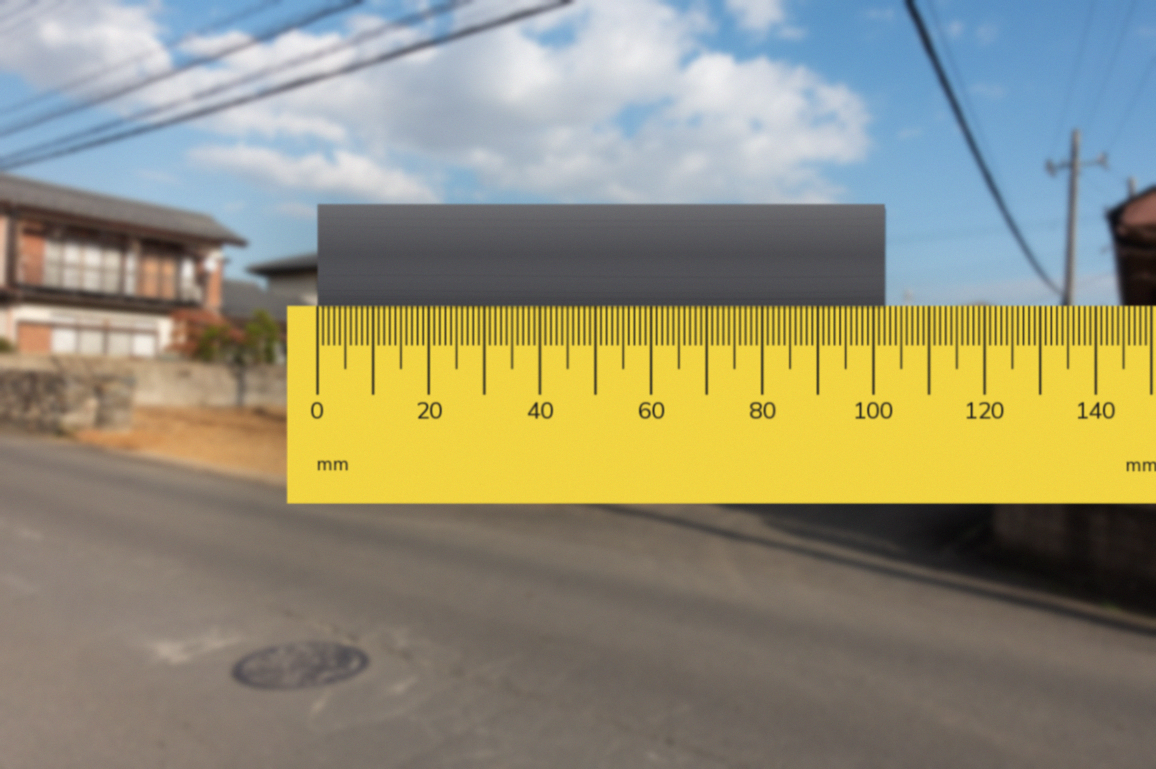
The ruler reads 102
